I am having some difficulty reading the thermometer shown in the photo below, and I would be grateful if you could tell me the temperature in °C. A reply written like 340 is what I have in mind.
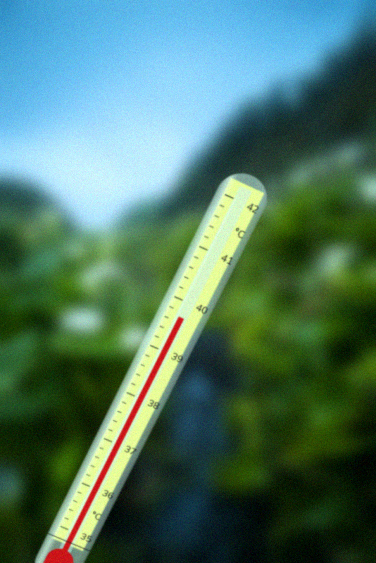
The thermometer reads 39.7
